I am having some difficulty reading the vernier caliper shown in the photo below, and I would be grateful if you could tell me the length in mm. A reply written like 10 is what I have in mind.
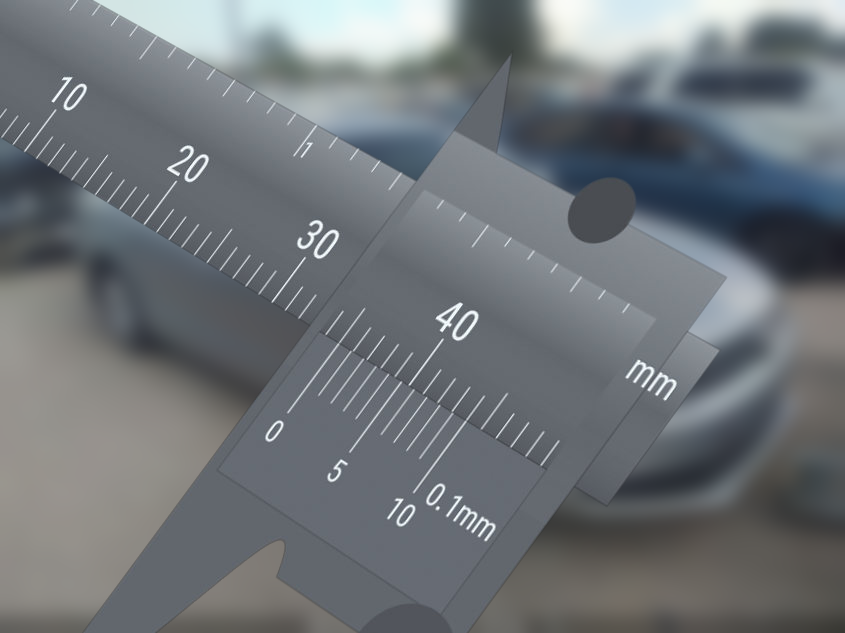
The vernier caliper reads 35.0
